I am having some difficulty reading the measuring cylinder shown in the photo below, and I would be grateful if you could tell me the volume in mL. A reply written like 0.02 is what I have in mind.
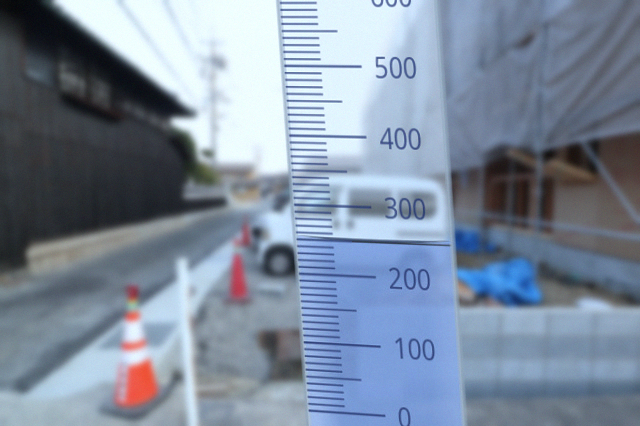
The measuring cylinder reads 250
